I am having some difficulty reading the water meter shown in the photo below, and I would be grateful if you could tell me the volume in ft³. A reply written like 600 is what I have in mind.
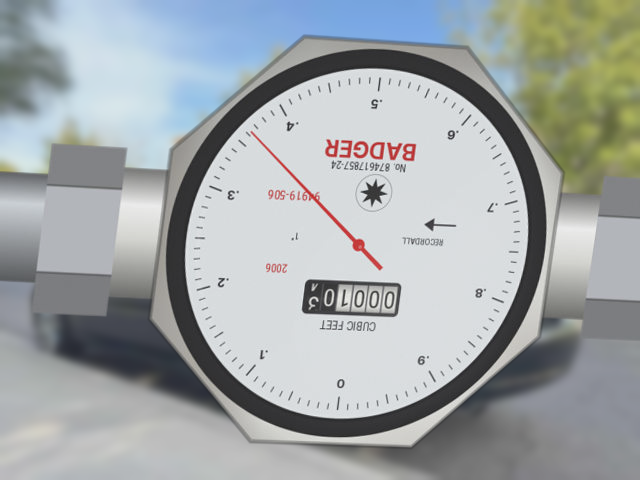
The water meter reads 103.36
